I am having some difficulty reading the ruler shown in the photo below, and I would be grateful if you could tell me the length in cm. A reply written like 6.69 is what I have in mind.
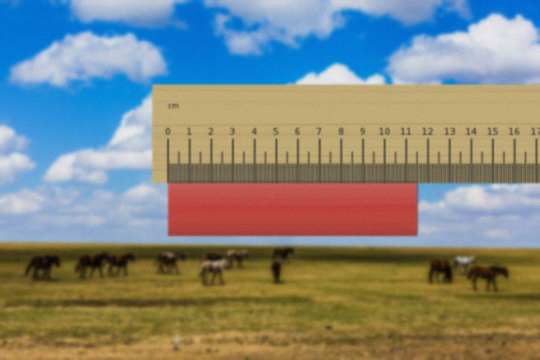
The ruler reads 11.5
